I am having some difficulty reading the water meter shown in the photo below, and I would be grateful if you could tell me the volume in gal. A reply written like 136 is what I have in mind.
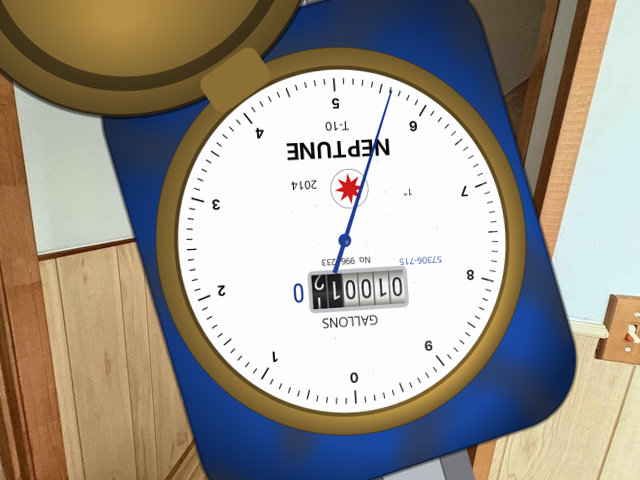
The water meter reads 100115.6
